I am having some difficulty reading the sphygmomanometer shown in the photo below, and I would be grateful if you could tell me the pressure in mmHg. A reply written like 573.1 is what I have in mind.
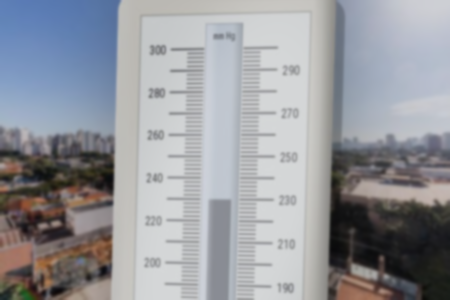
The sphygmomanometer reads 230
